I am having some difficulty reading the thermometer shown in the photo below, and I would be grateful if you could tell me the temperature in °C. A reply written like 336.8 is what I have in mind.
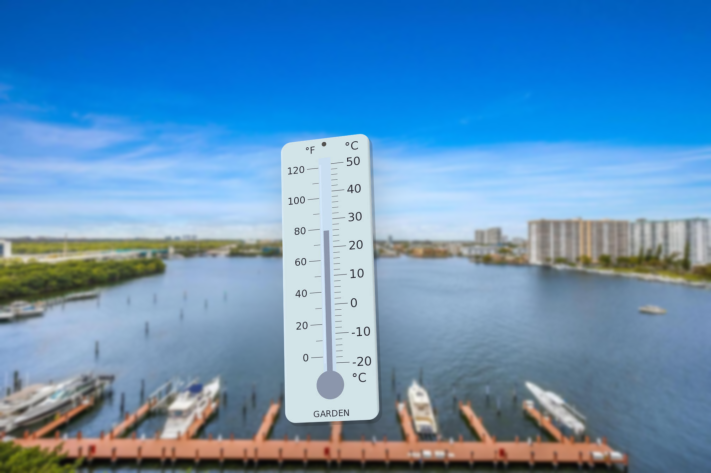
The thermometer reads 26
